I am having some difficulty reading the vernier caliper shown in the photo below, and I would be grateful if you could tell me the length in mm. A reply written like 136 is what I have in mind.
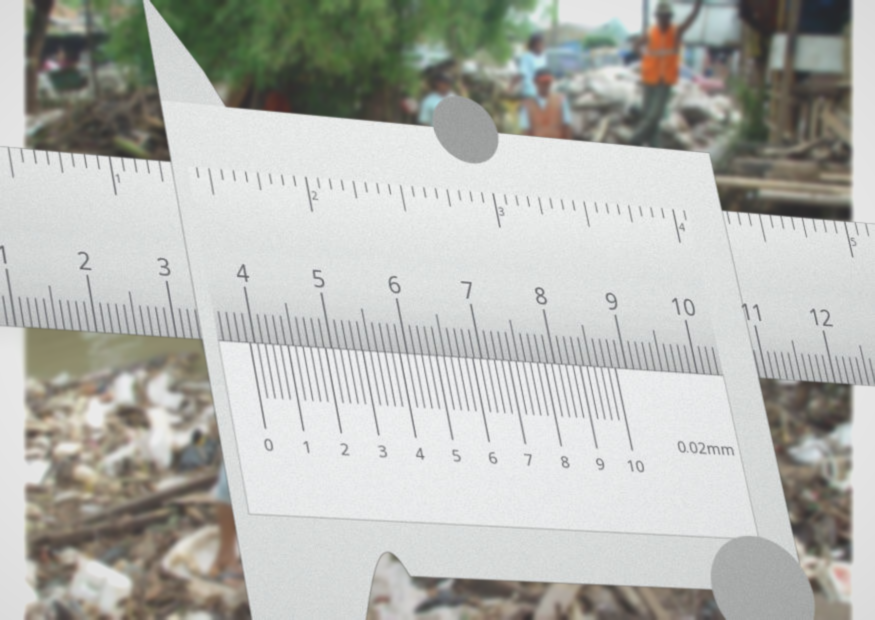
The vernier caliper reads 39.4
